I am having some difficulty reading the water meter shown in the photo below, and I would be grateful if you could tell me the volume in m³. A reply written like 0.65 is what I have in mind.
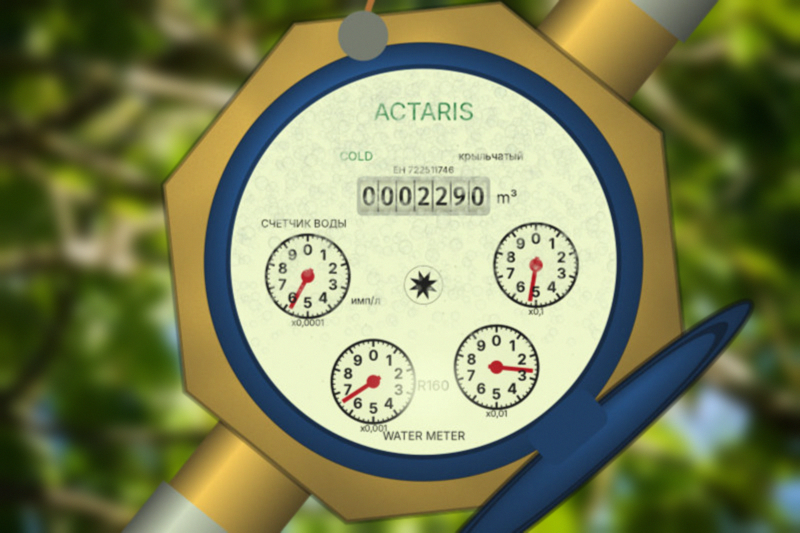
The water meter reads 2290.5265
